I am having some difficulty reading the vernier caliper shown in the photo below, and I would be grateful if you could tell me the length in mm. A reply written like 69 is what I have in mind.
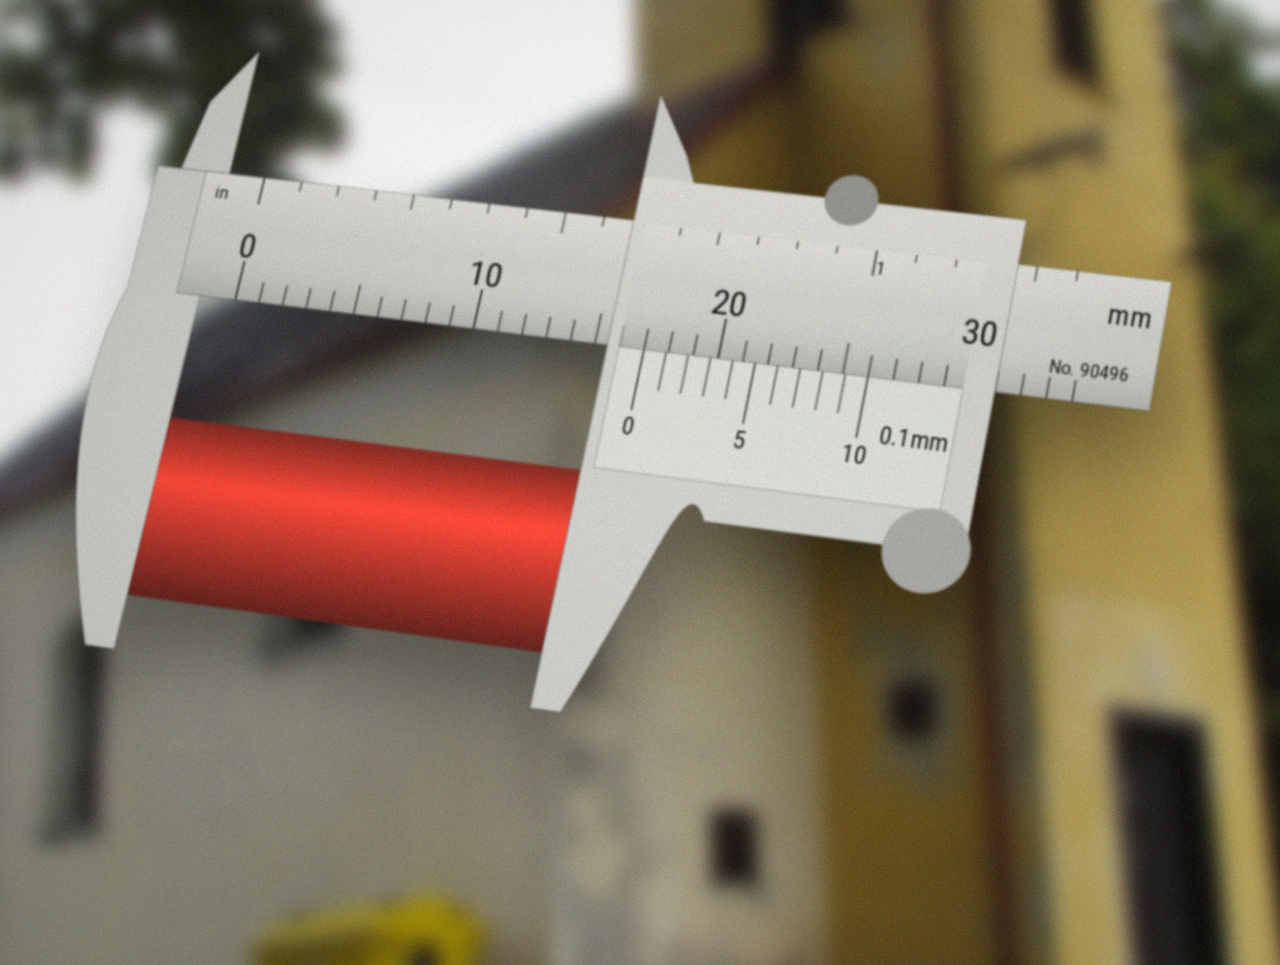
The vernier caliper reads 17.0
